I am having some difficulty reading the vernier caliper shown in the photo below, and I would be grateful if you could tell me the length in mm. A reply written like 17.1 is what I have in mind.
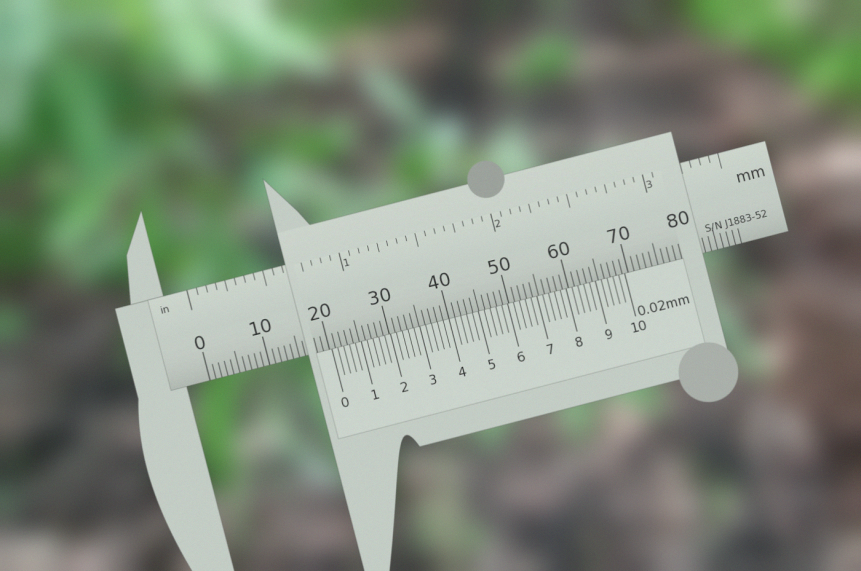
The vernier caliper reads 20.4
